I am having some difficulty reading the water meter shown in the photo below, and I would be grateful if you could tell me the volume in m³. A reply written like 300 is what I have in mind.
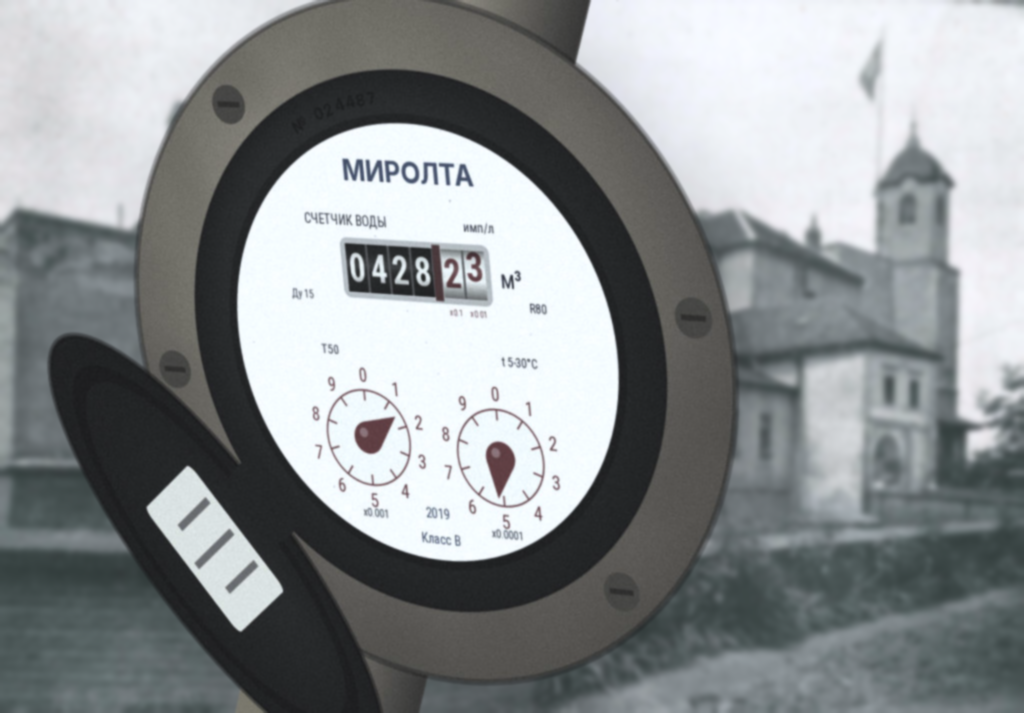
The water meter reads 428.2315
